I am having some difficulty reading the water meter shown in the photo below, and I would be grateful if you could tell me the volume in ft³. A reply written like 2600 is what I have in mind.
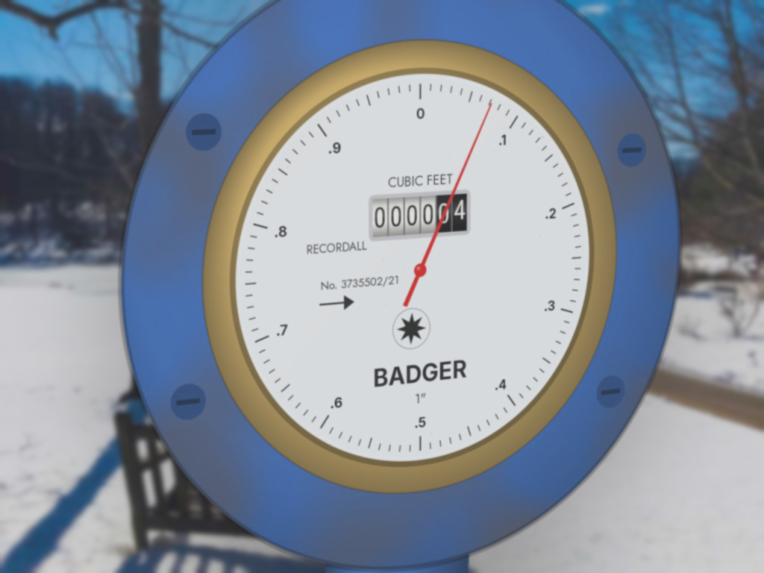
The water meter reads 4.07
